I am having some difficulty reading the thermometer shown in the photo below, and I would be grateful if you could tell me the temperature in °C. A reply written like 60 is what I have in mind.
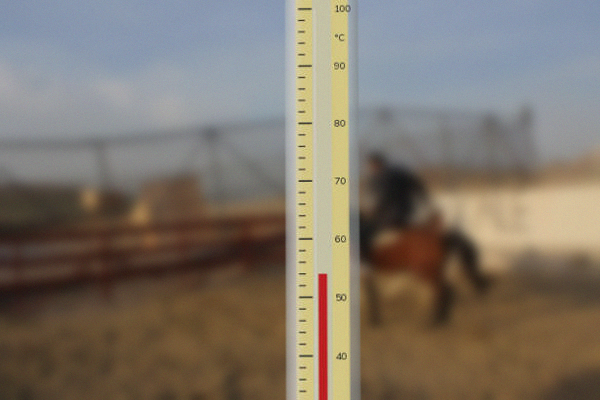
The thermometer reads 54
